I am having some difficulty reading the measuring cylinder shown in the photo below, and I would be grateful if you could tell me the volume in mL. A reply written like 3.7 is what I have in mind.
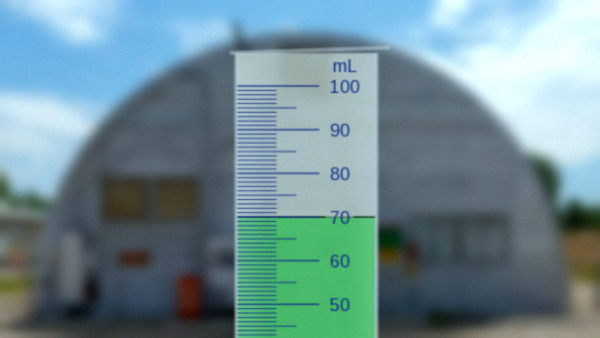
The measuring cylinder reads 70
